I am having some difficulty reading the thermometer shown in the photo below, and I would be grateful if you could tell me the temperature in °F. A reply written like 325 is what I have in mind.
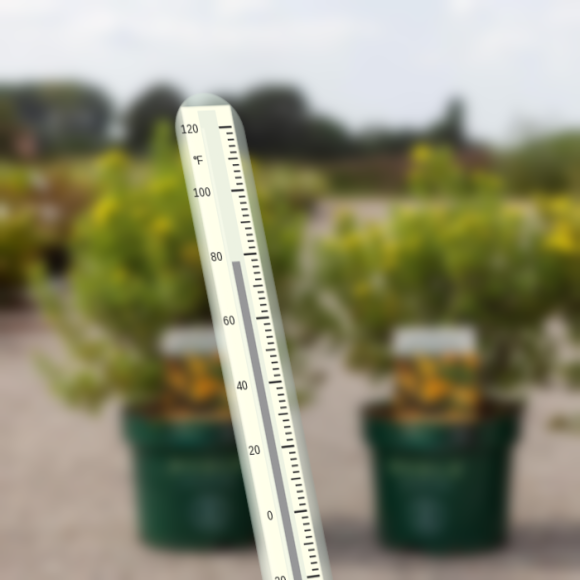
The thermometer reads 78
